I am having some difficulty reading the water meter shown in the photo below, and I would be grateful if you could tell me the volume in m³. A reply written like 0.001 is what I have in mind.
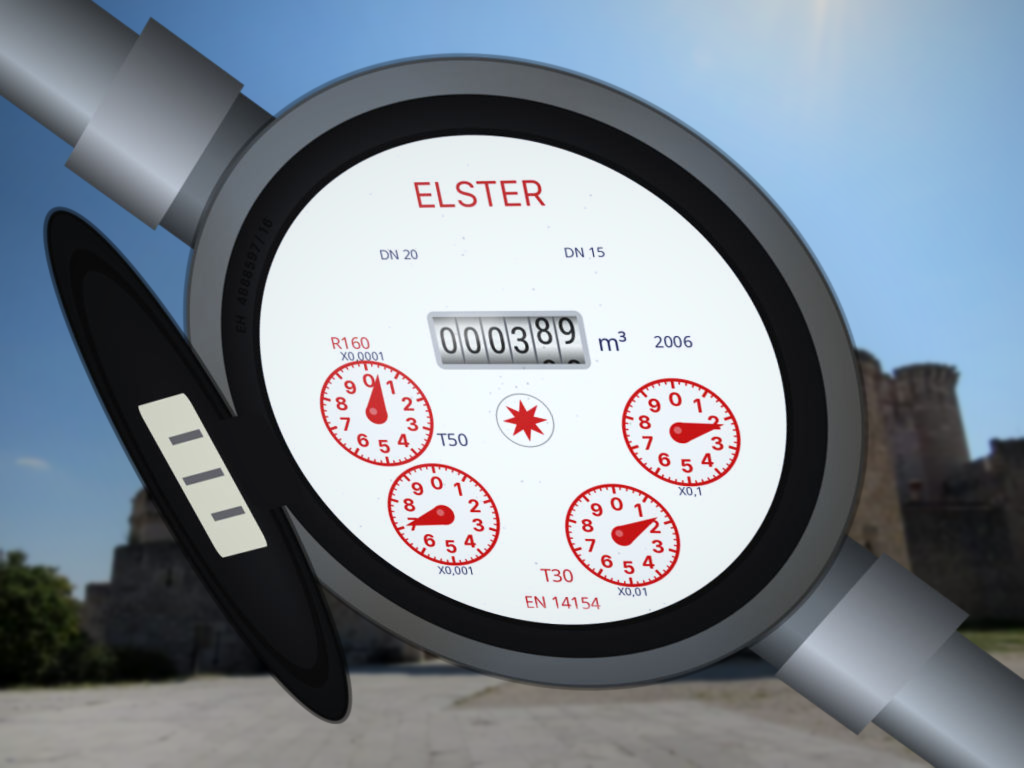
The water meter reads 389.2170
